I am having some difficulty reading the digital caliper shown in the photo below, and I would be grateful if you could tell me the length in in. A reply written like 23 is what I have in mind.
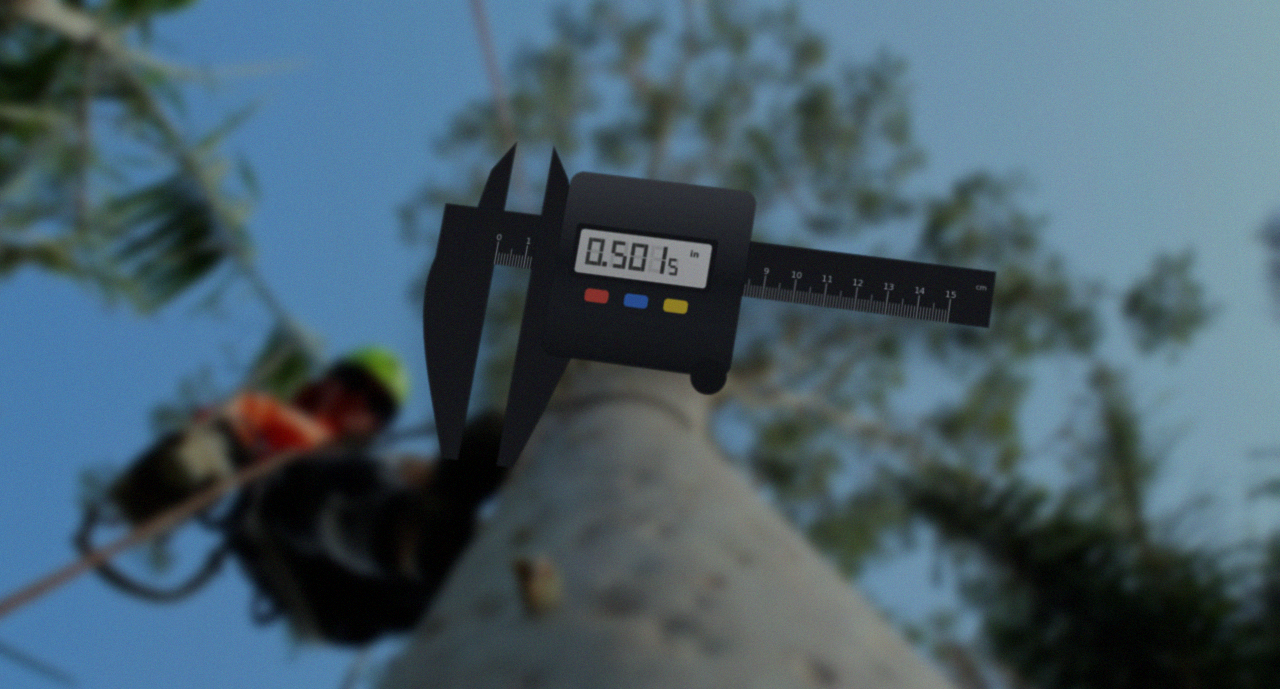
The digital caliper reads 0.5015
